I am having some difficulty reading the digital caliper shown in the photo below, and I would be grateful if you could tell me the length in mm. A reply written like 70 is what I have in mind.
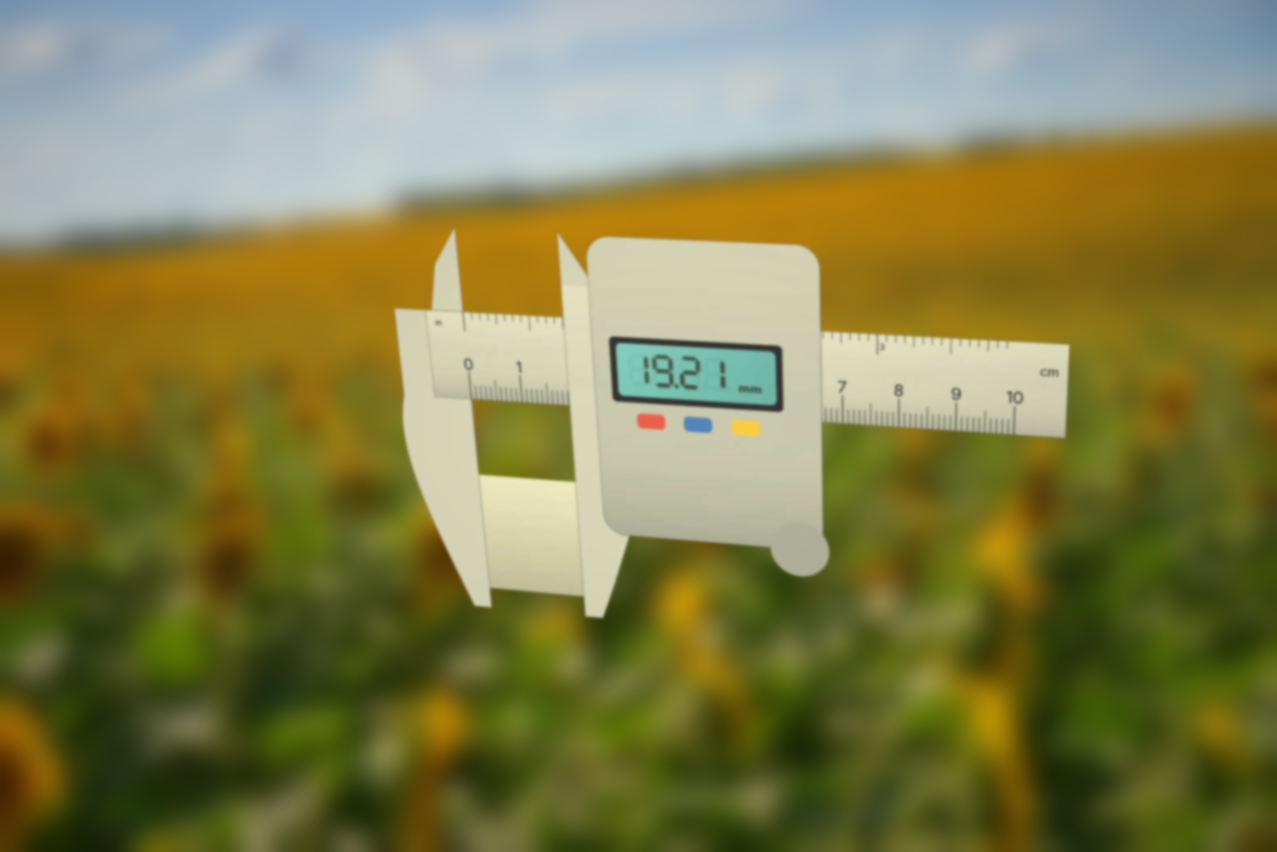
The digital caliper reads 19.21
